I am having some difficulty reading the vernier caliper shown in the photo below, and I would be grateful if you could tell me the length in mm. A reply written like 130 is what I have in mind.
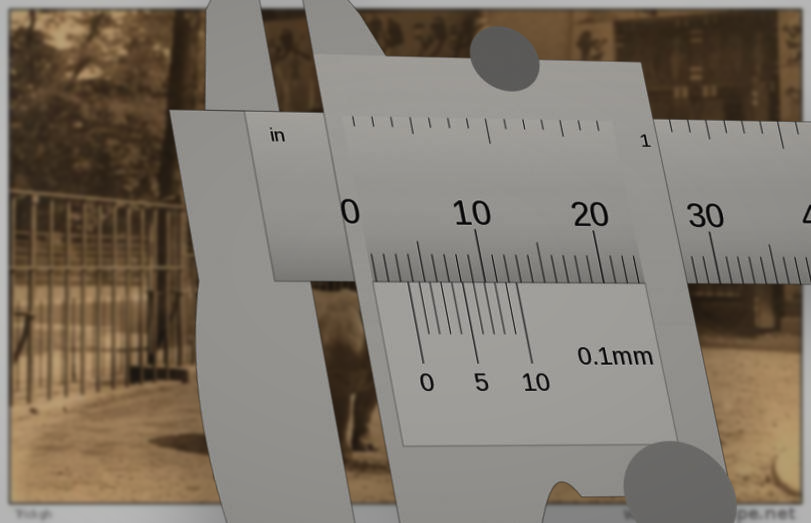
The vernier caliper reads 3.6
